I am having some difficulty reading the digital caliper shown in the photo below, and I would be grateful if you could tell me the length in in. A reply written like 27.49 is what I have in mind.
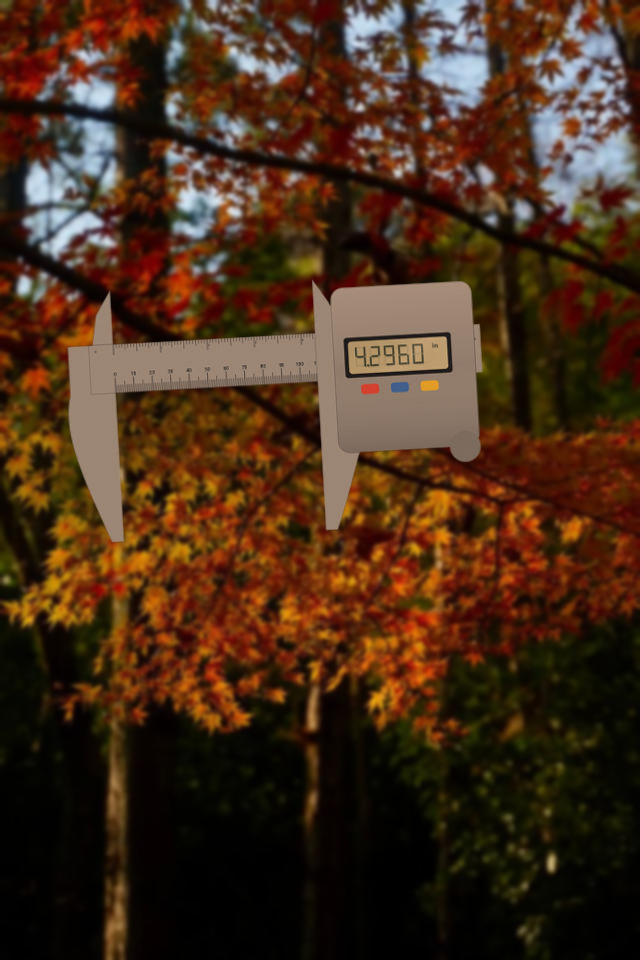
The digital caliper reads 4.2960
